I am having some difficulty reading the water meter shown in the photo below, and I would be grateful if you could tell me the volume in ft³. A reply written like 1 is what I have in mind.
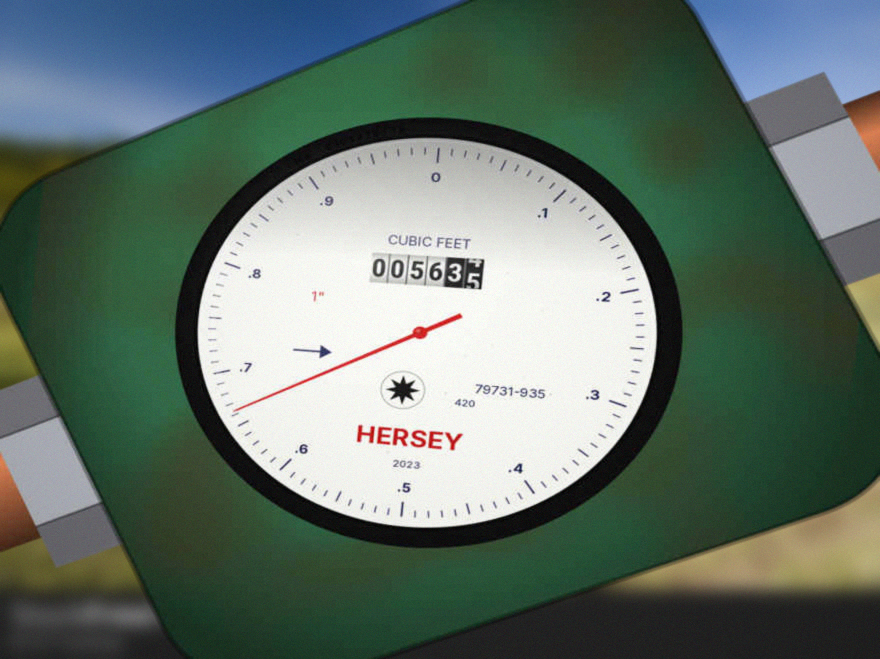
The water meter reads 5634.66
